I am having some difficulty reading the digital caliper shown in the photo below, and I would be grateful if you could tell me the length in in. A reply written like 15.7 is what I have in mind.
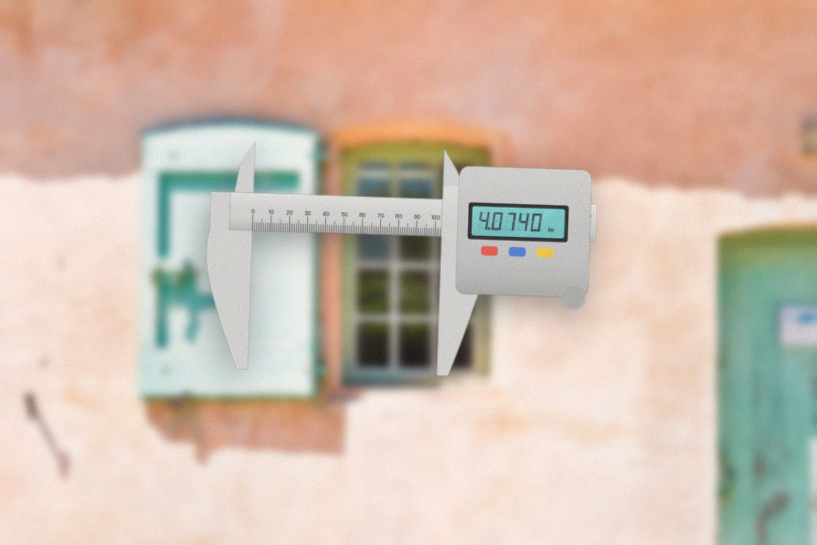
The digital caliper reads 4.0740
